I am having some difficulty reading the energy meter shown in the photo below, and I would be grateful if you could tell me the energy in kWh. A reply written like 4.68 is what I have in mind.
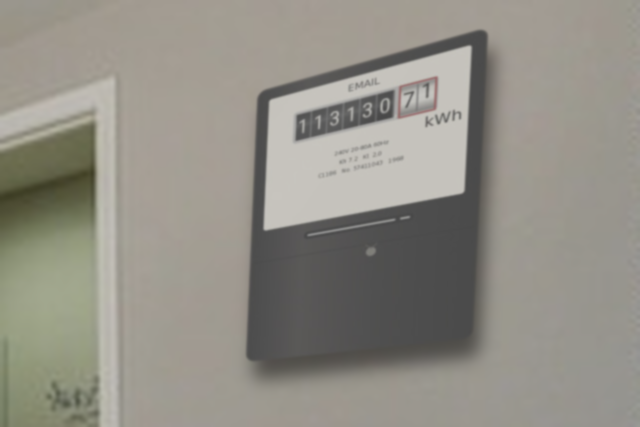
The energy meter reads 113130.71
